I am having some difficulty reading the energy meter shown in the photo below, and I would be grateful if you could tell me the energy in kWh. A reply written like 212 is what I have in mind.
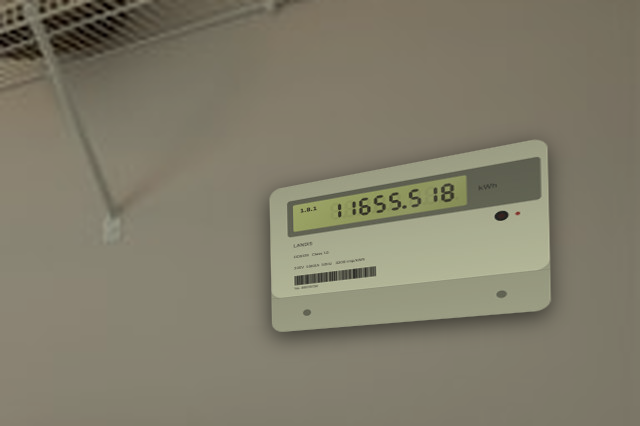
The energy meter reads 11655.518
